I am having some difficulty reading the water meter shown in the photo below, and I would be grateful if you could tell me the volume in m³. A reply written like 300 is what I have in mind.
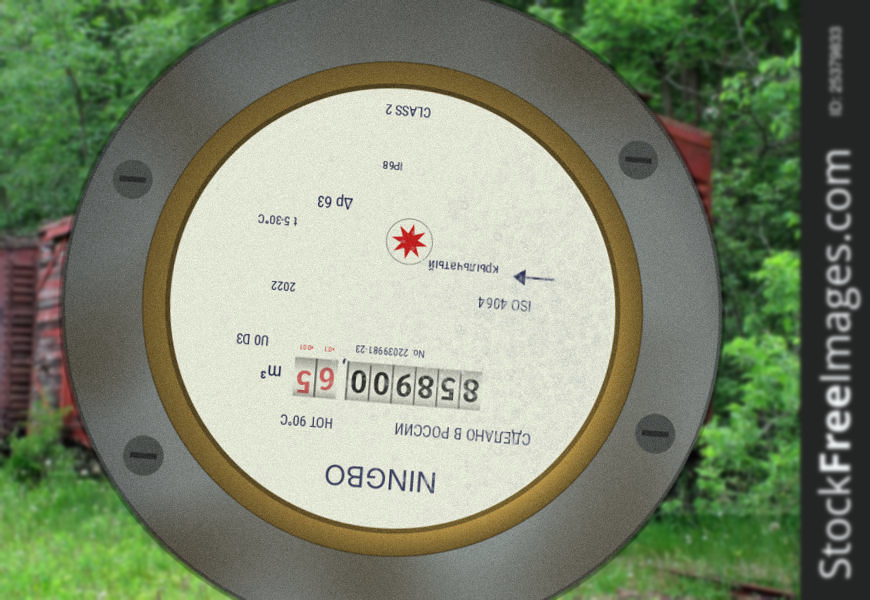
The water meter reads 858900.65
